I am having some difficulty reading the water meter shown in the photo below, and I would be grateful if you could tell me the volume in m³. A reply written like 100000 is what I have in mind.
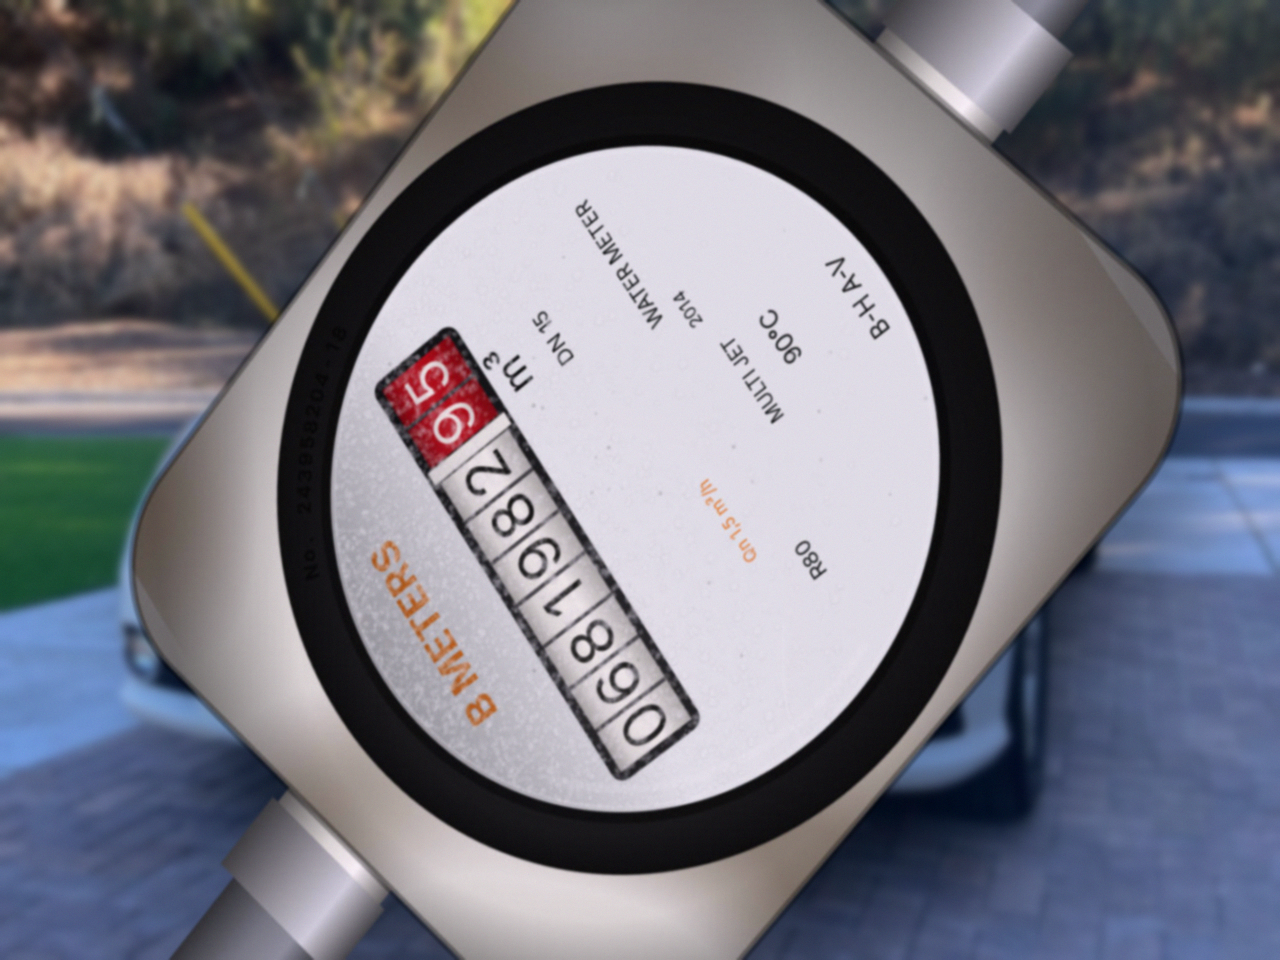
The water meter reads 681982.95
